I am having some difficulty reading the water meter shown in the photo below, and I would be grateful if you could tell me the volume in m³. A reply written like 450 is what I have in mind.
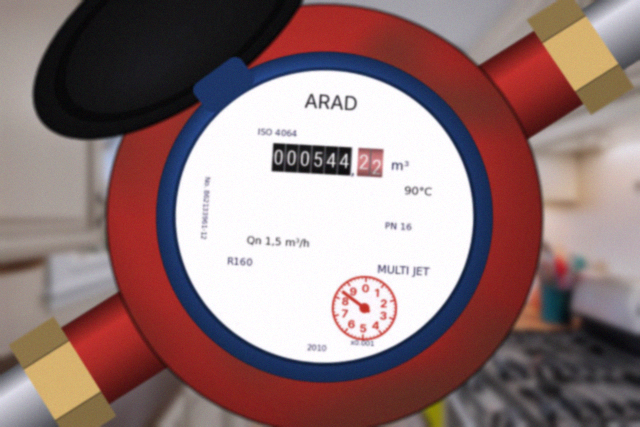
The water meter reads 544.218
